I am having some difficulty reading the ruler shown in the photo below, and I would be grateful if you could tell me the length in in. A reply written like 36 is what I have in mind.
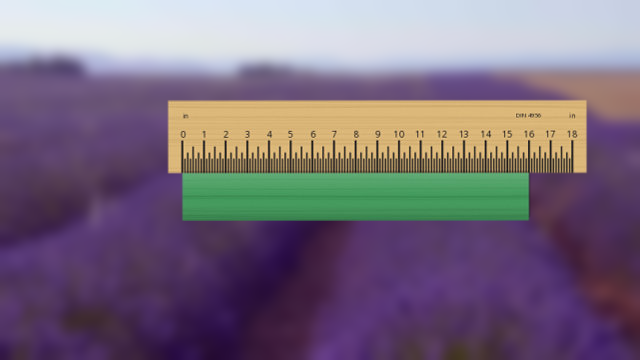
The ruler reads 16
